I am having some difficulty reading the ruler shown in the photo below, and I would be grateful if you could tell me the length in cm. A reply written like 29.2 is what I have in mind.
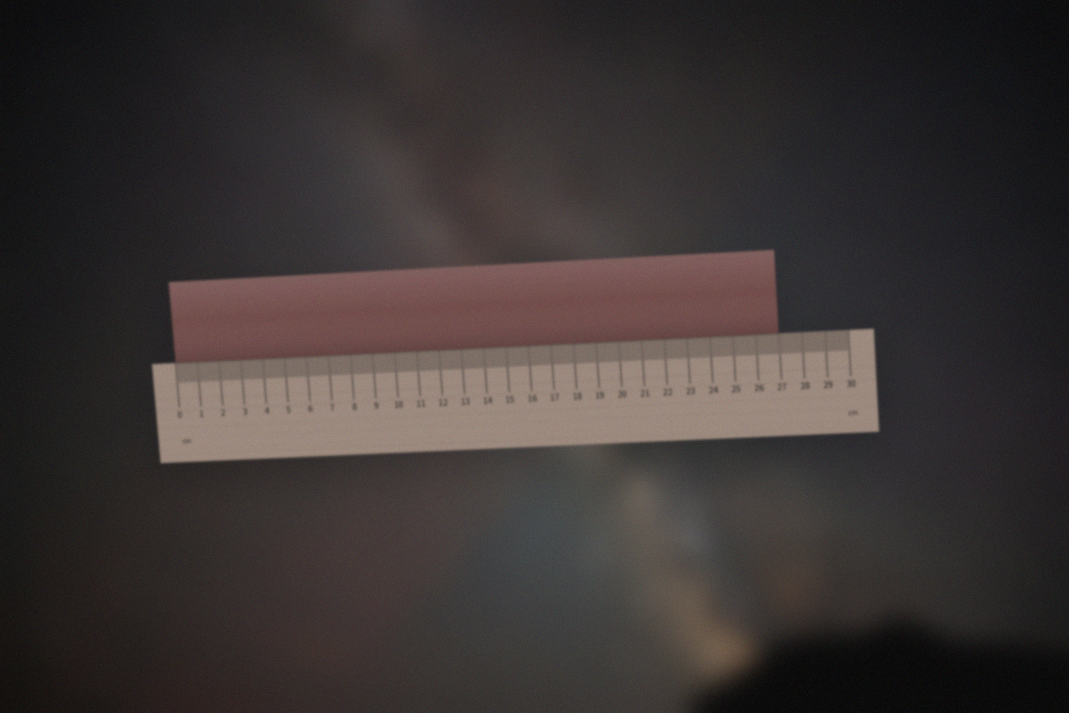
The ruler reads 27
